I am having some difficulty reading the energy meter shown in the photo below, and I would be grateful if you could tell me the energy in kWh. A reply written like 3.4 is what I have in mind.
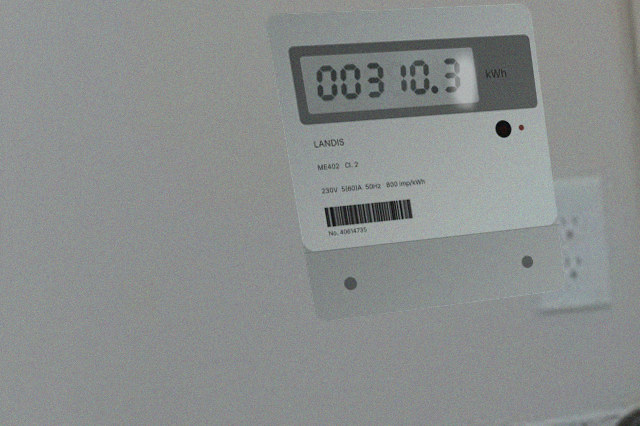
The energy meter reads 310.3
